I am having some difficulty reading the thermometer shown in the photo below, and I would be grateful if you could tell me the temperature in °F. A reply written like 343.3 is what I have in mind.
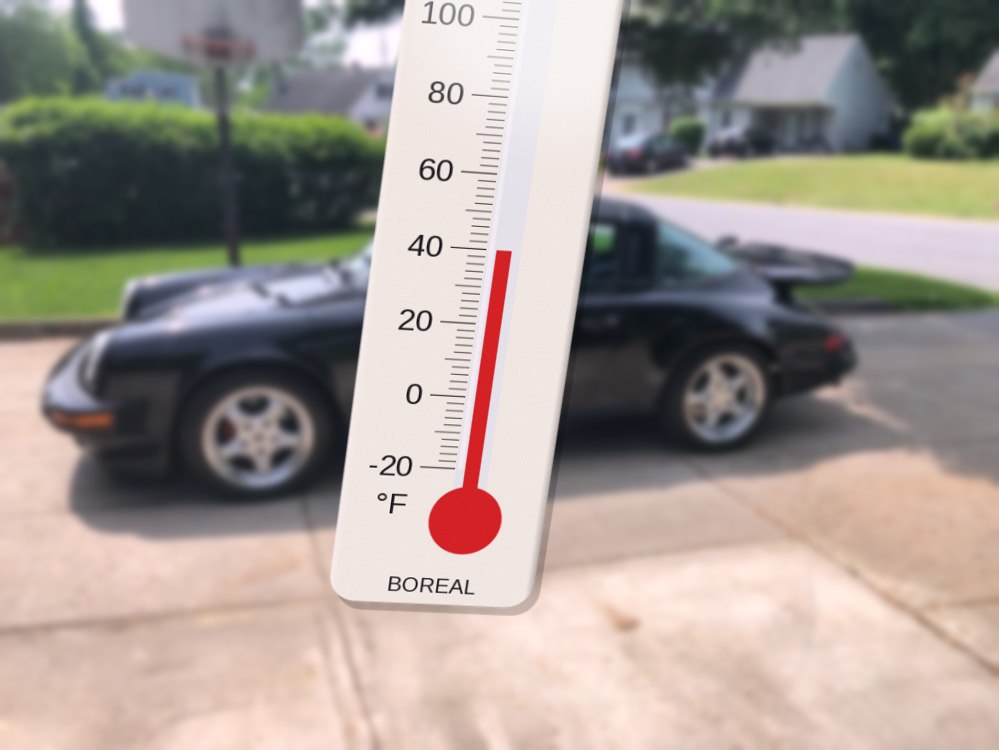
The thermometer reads 40
